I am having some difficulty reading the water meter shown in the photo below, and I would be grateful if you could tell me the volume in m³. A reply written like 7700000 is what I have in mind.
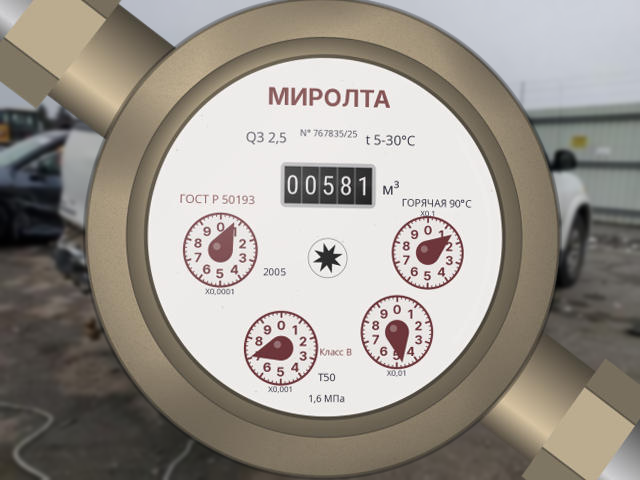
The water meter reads 581.1470
